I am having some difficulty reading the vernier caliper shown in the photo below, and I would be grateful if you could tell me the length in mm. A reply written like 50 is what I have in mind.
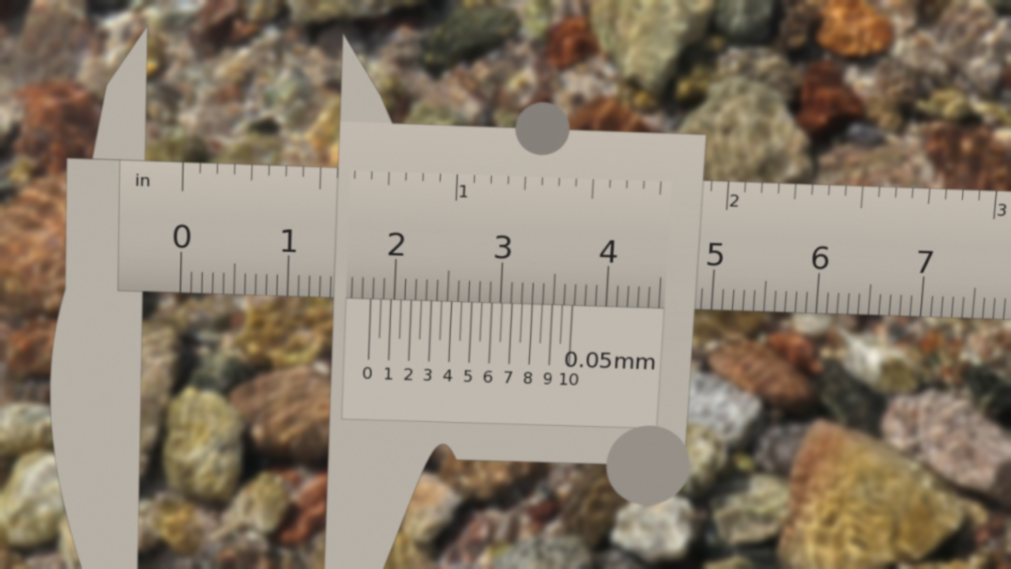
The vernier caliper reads 17.8
